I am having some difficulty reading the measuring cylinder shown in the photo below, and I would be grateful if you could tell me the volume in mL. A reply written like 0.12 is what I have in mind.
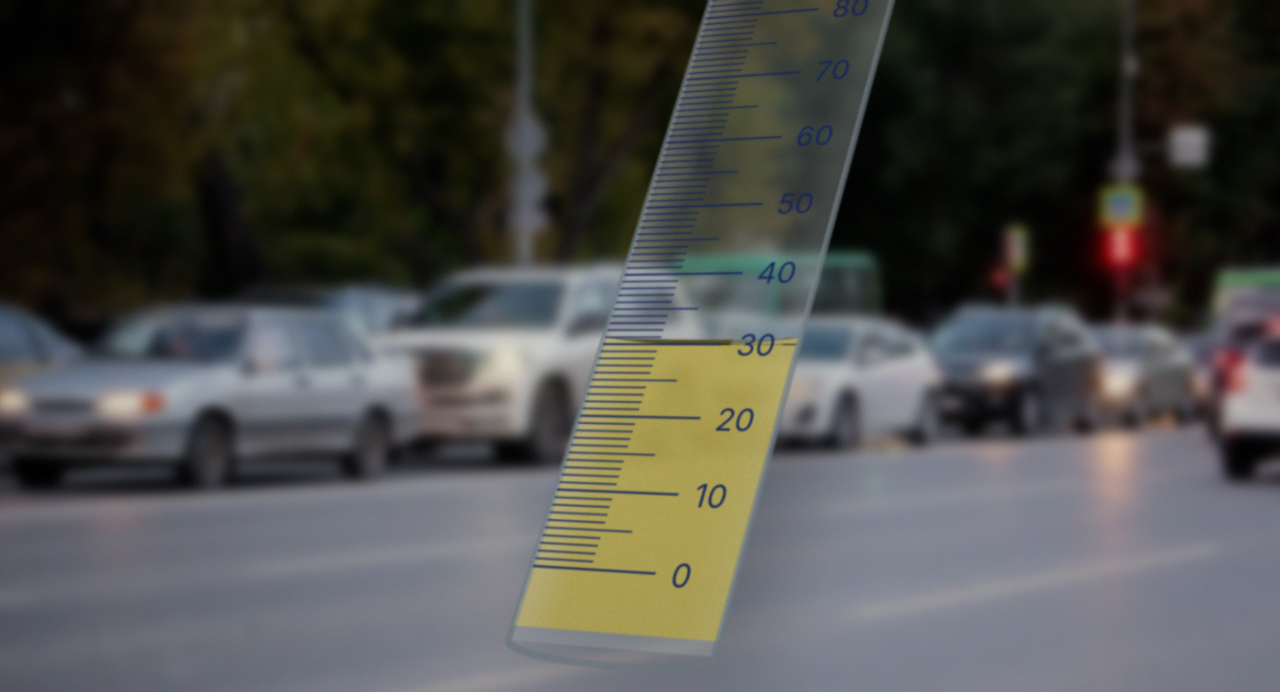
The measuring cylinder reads 30
